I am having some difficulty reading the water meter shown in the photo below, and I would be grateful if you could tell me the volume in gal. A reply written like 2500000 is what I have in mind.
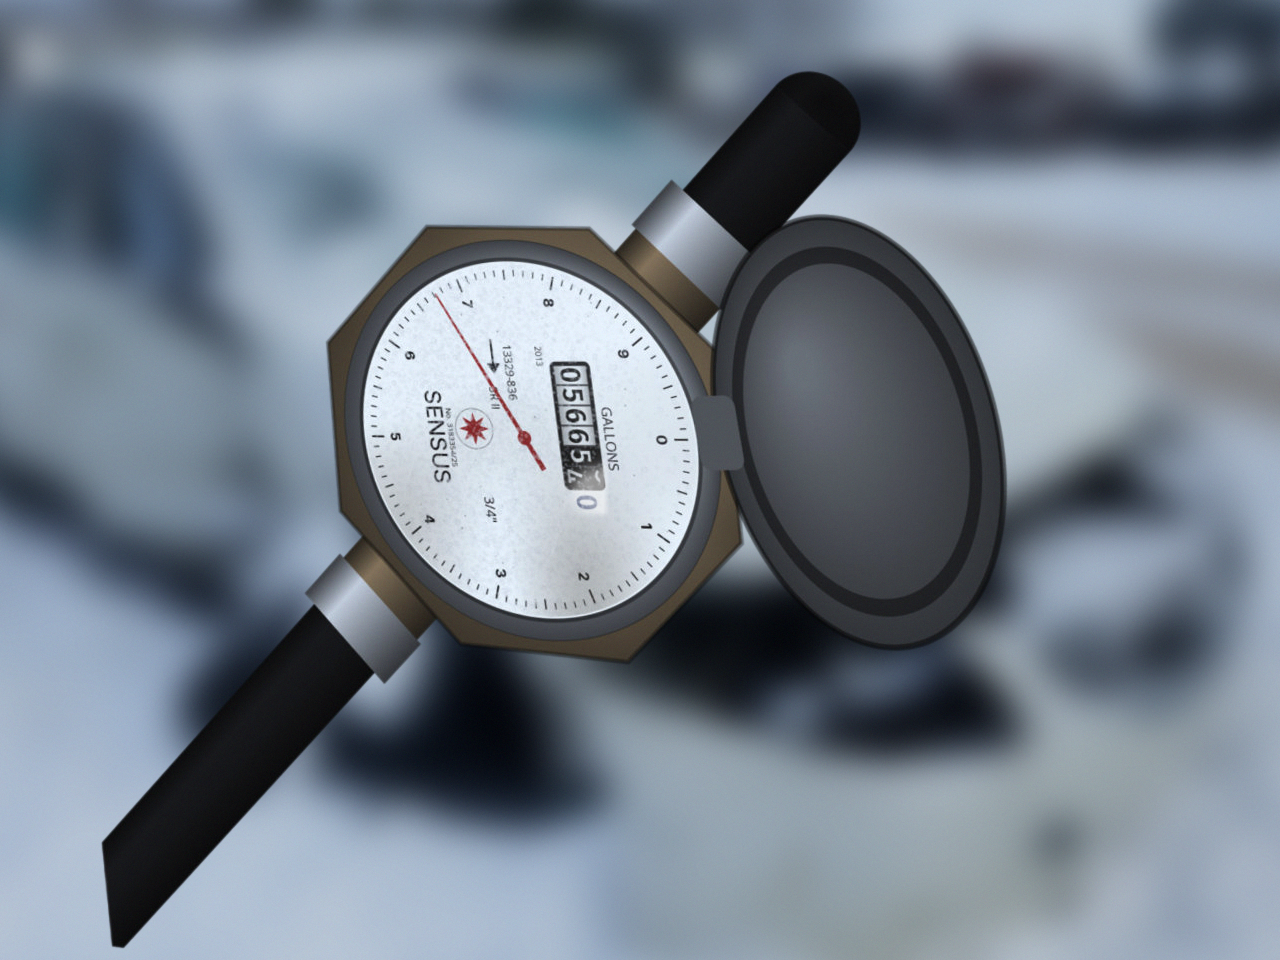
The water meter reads 566536.7
